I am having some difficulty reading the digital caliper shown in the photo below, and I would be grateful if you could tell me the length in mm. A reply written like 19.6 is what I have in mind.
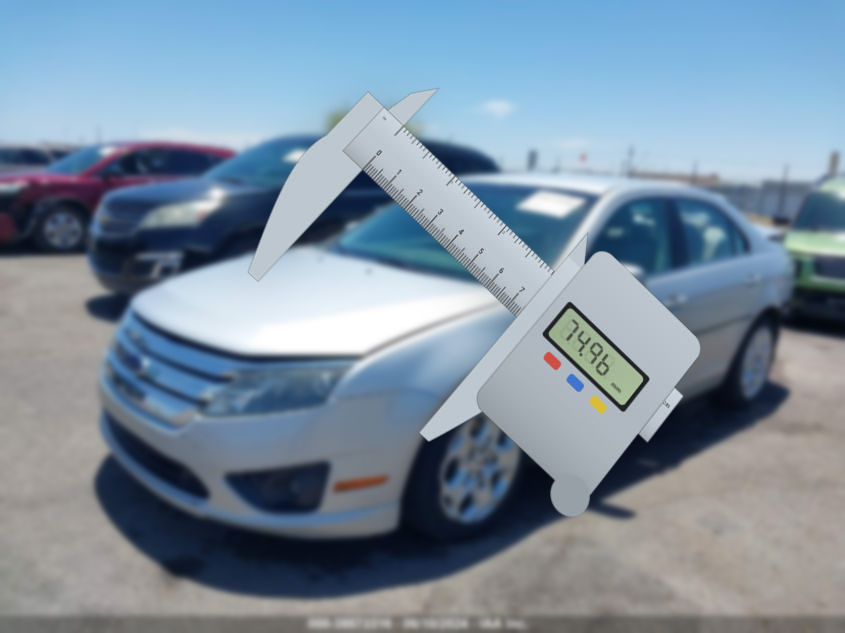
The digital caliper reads 74.96
